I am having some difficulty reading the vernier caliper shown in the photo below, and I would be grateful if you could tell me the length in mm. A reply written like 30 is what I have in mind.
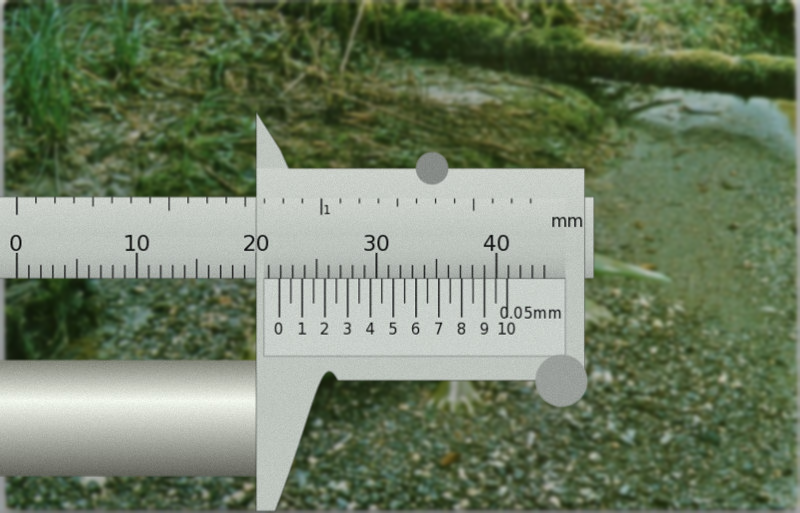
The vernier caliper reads 21.9
